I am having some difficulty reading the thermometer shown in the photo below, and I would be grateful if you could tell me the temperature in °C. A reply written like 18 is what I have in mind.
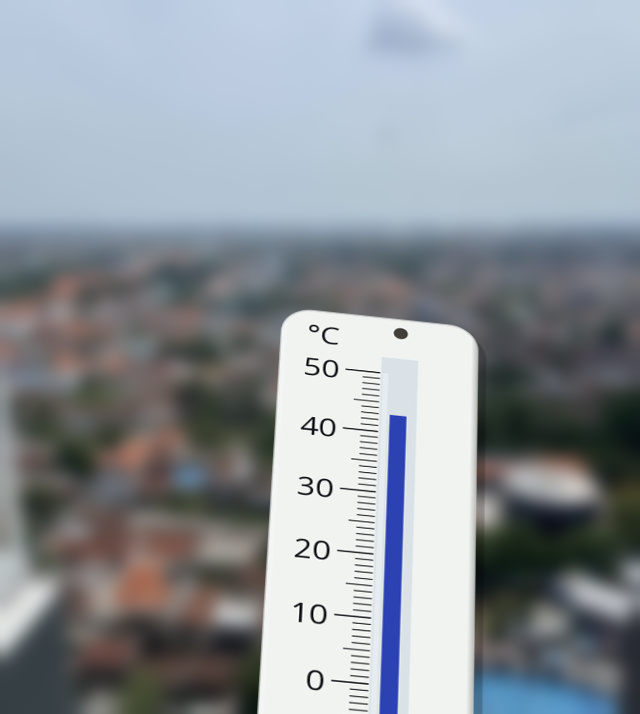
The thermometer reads 43
